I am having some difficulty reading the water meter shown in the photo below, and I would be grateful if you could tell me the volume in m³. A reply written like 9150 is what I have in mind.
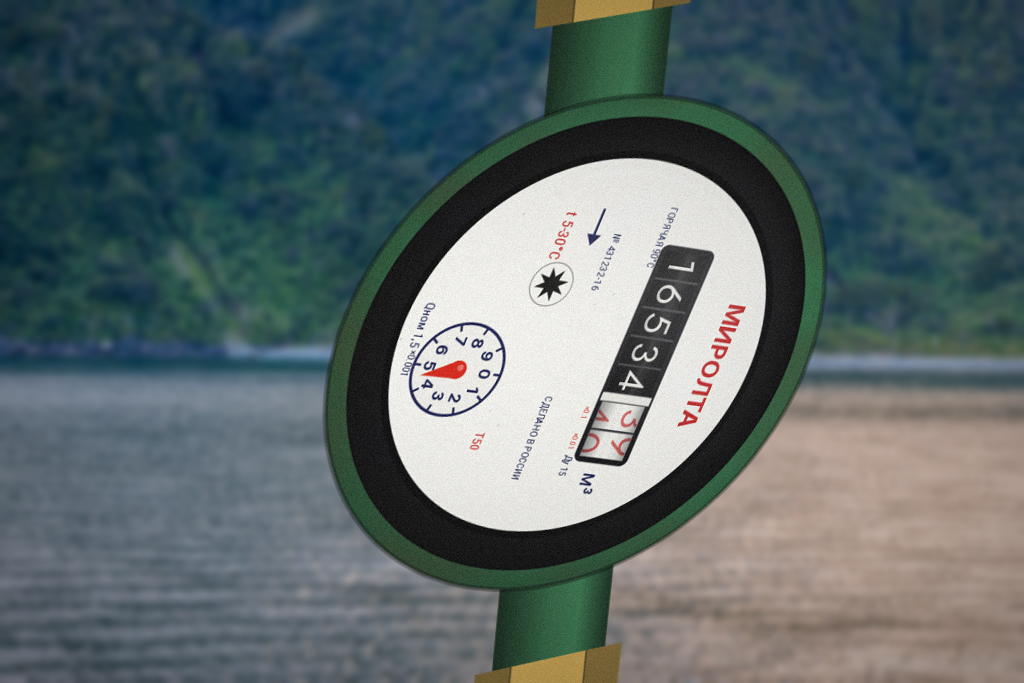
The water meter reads 16534.394
